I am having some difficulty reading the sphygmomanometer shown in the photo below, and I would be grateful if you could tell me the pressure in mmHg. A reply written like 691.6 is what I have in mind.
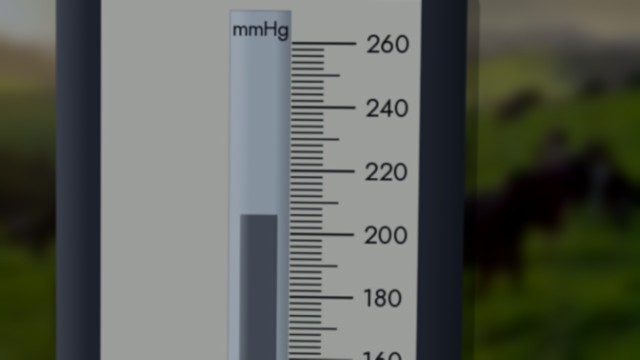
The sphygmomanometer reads 206
